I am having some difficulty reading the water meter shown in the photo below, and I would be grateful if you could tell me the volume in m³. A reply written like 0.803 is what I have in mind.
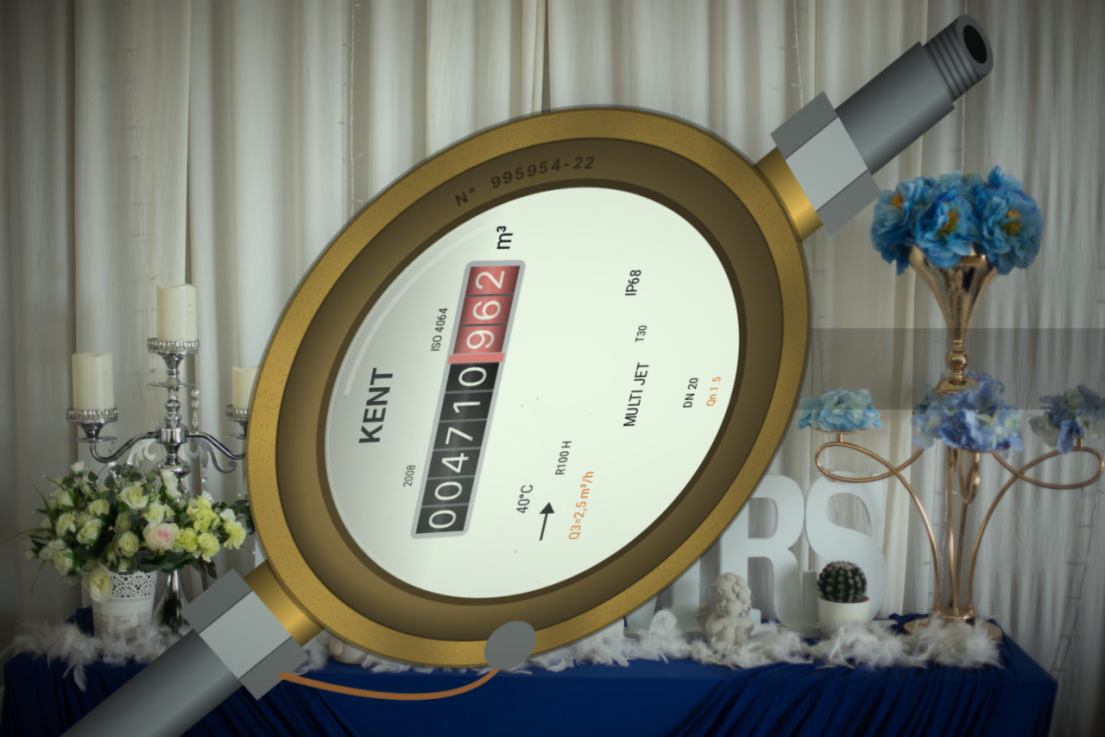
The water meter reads 4710.962
